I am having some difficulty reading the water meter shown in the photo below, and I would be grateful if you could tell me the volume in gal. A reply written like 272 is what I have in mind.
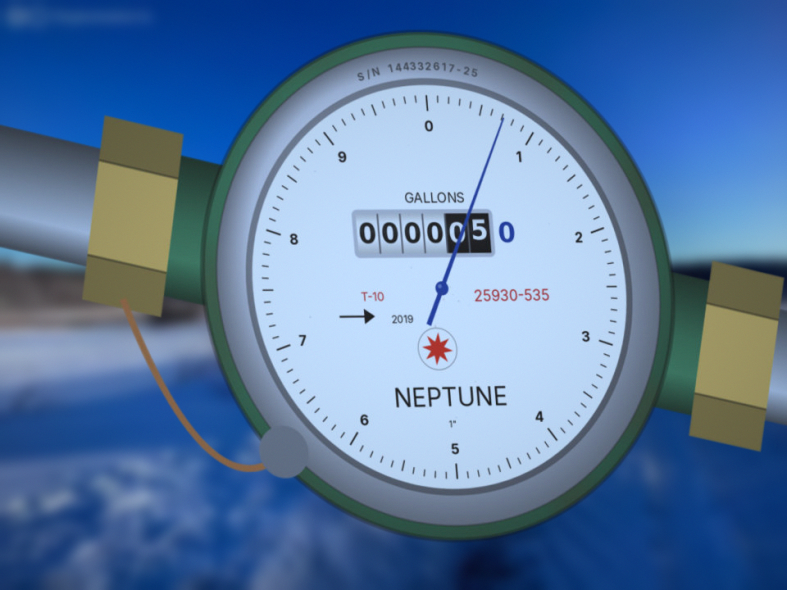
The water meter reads 50.7
